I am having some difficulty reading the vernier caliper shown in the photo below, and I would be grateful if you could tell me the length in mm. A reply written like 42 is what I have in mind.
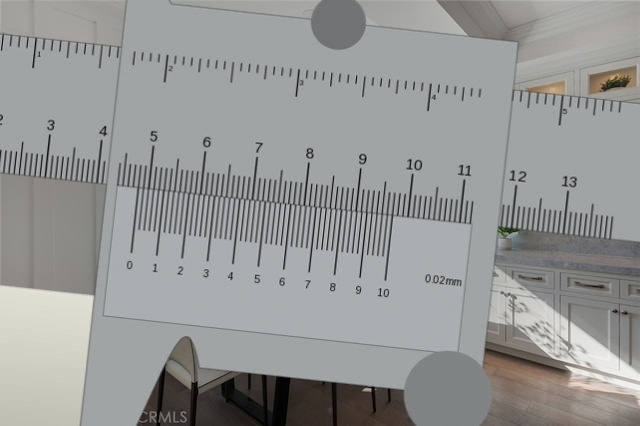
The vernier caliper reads 48.0
